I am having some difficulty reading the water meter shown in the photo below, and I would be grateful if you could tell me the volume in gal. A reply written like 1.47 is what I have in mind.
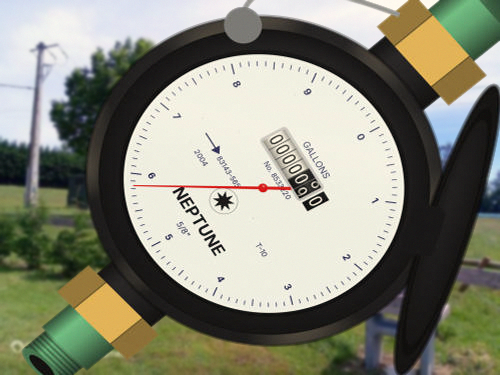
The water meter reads 85.8
